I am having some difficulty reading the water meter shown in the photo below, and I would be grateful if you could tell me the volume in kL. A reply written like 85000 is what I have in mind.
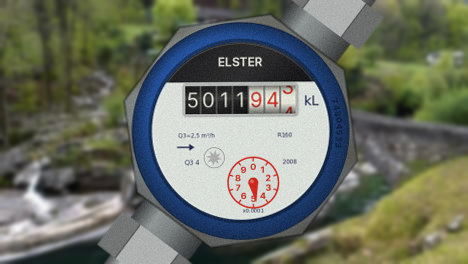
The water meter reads 5011.9434
